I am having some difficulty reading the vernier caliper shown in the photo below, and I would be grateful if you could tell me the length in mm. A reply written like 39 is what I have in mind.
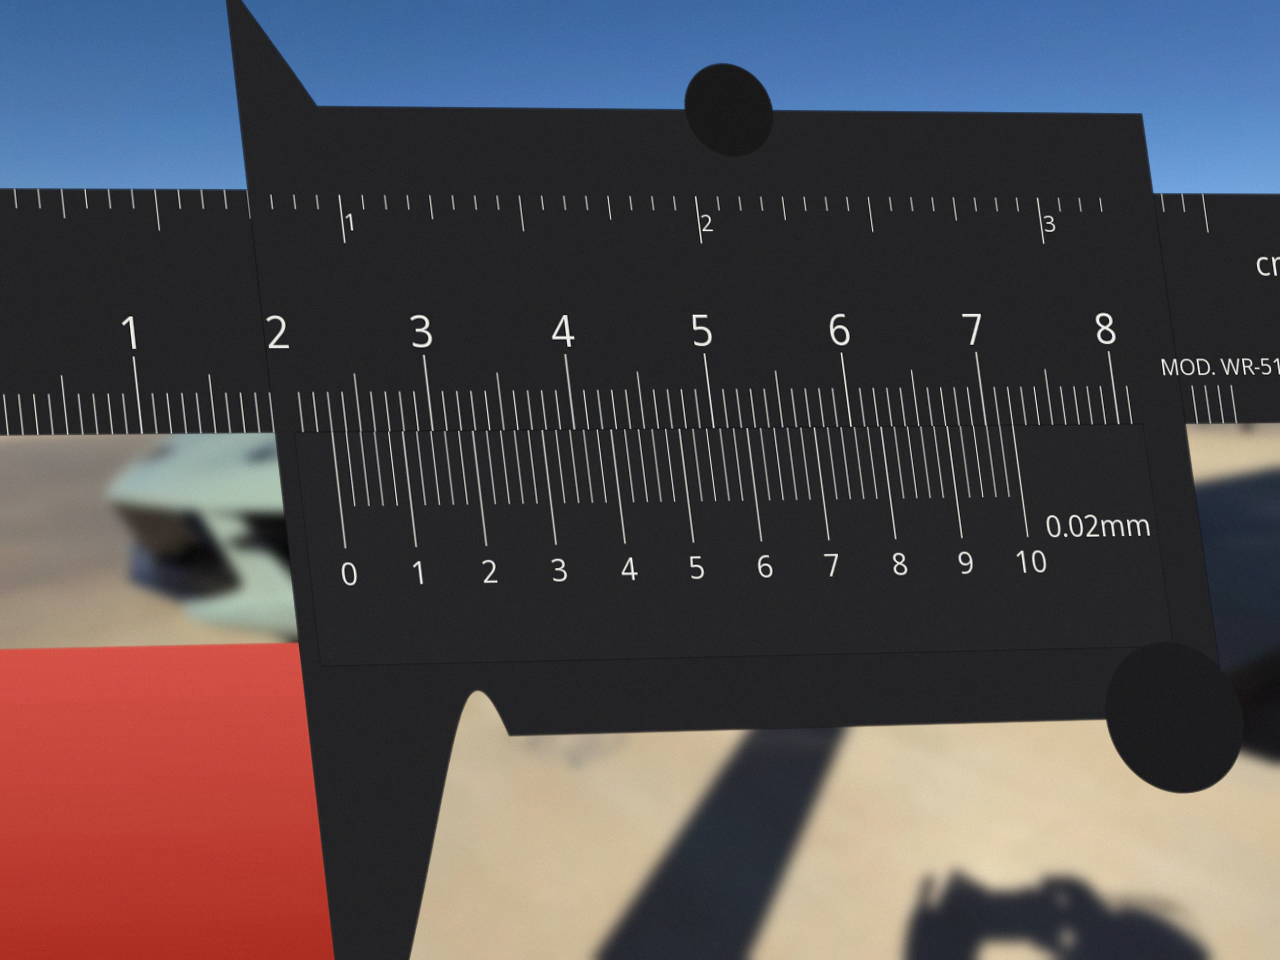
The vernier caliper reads 23.0
